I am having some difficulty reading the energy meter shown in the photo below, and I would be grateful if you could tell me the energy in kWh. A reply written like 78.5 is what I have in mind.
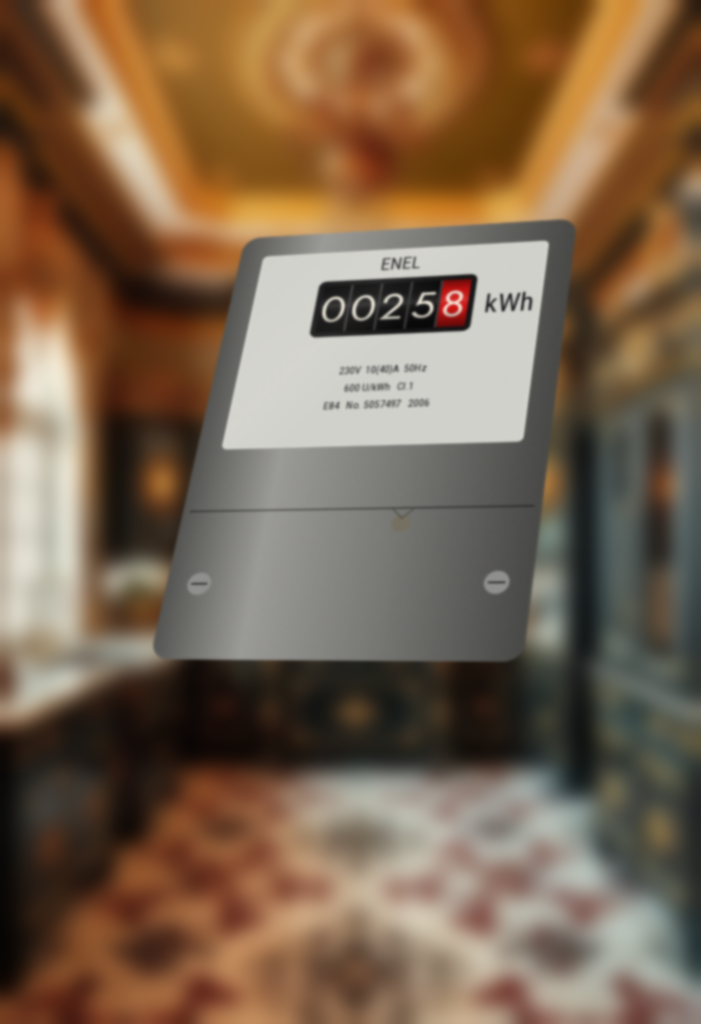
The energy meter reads 25.8
